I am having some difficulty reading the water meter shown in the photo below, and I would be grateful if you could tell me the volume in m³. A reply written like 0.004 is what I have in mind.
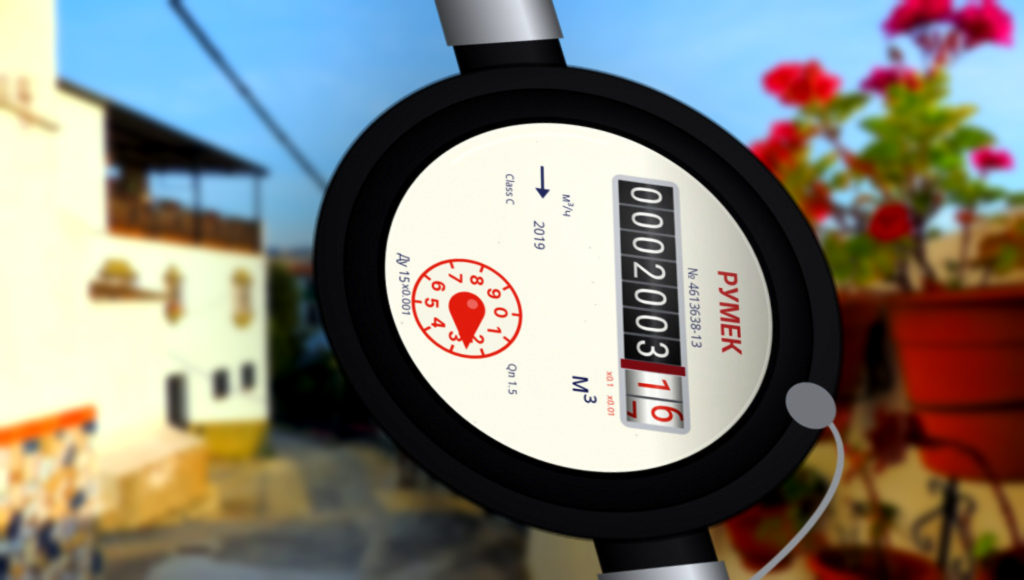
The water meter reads 2003.162
